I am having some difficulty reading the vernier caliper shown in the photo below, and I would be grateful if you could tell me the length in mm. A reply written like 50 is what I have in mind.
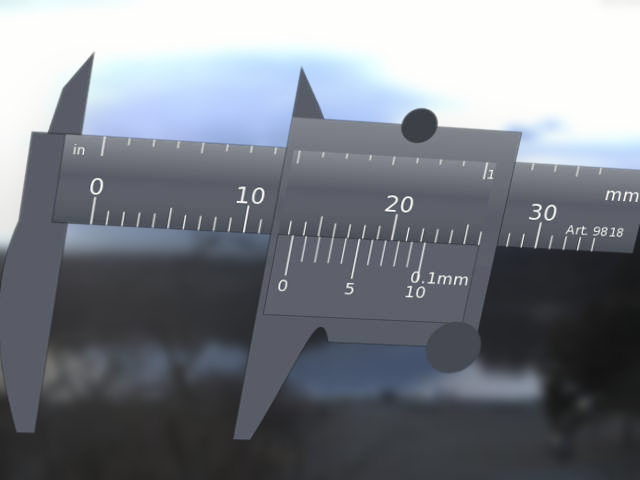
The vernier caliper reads 13.3
